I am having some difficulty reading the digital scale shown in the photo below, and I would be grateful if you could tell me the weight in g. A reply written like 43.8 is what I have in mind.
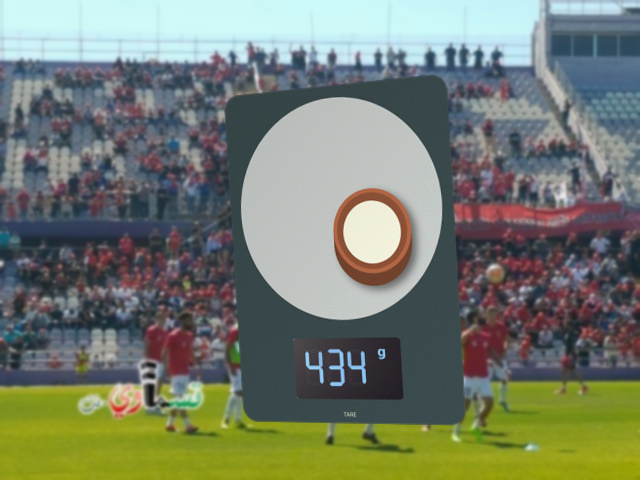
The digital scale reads 434
